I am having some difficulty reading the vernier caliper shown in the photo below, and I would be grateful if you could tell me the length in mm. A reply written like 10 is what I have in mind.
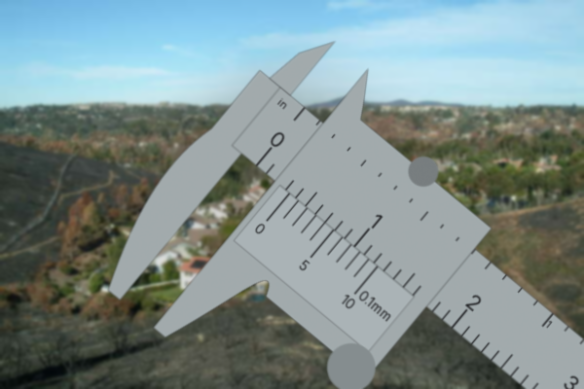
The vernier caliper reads 3.4
